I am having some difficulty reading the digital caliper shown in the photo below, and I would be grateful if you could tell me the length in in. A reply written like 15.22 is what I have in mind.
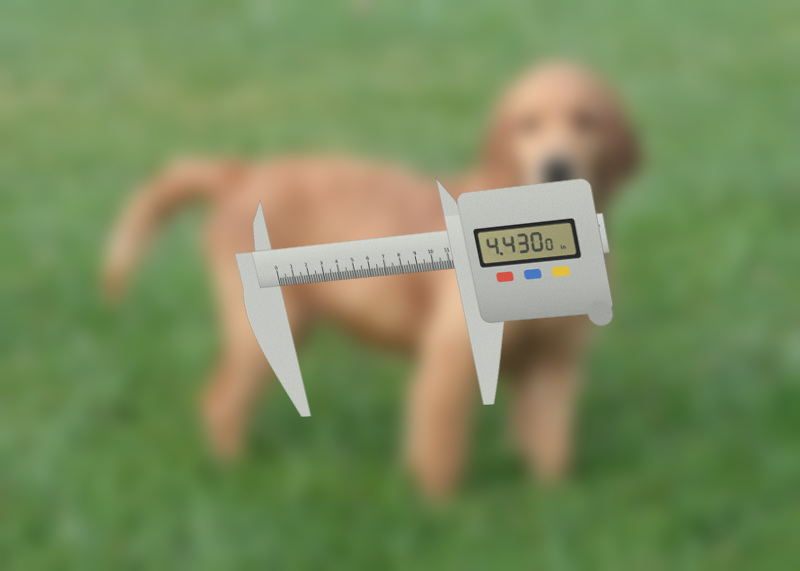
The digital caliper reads 4.4300
